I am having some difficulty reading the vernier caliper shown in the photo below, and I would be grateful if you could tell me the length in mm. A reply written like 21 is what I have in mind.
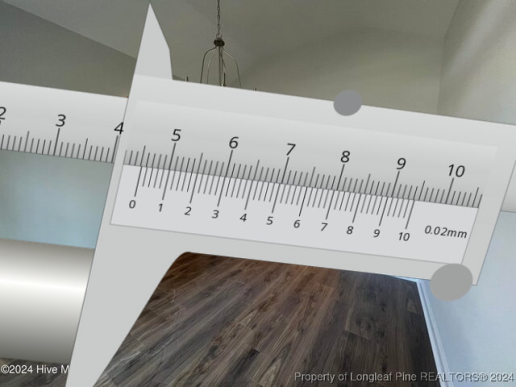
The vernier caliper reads 45.2
